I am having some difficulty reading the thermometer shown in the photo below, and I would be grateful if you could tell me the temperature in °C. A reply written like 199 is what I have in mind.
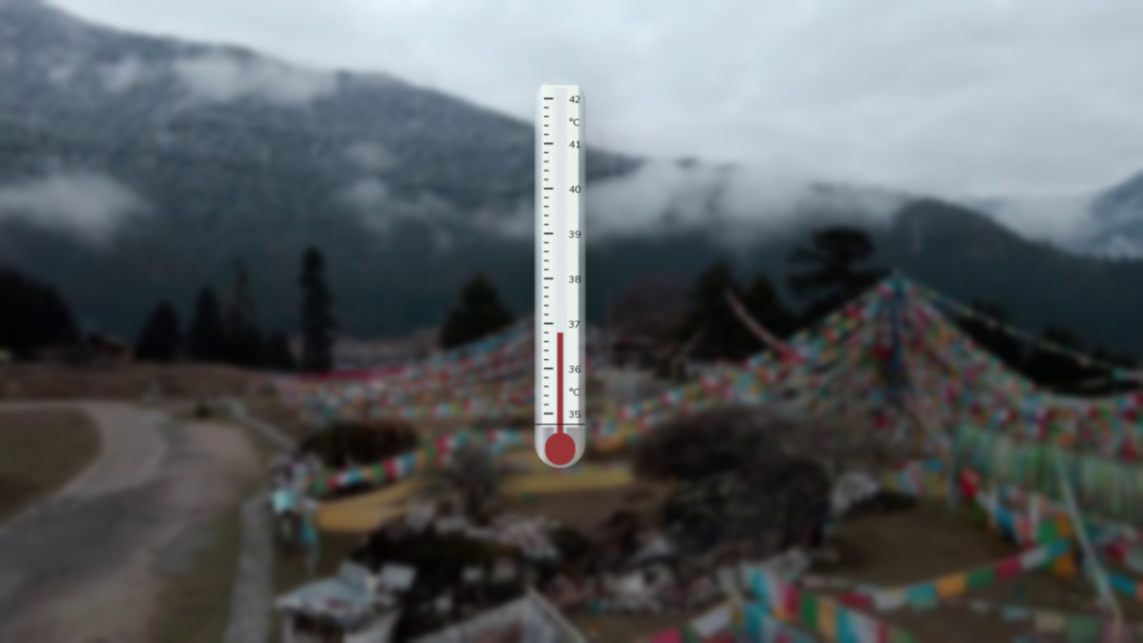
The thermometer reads 36.8
